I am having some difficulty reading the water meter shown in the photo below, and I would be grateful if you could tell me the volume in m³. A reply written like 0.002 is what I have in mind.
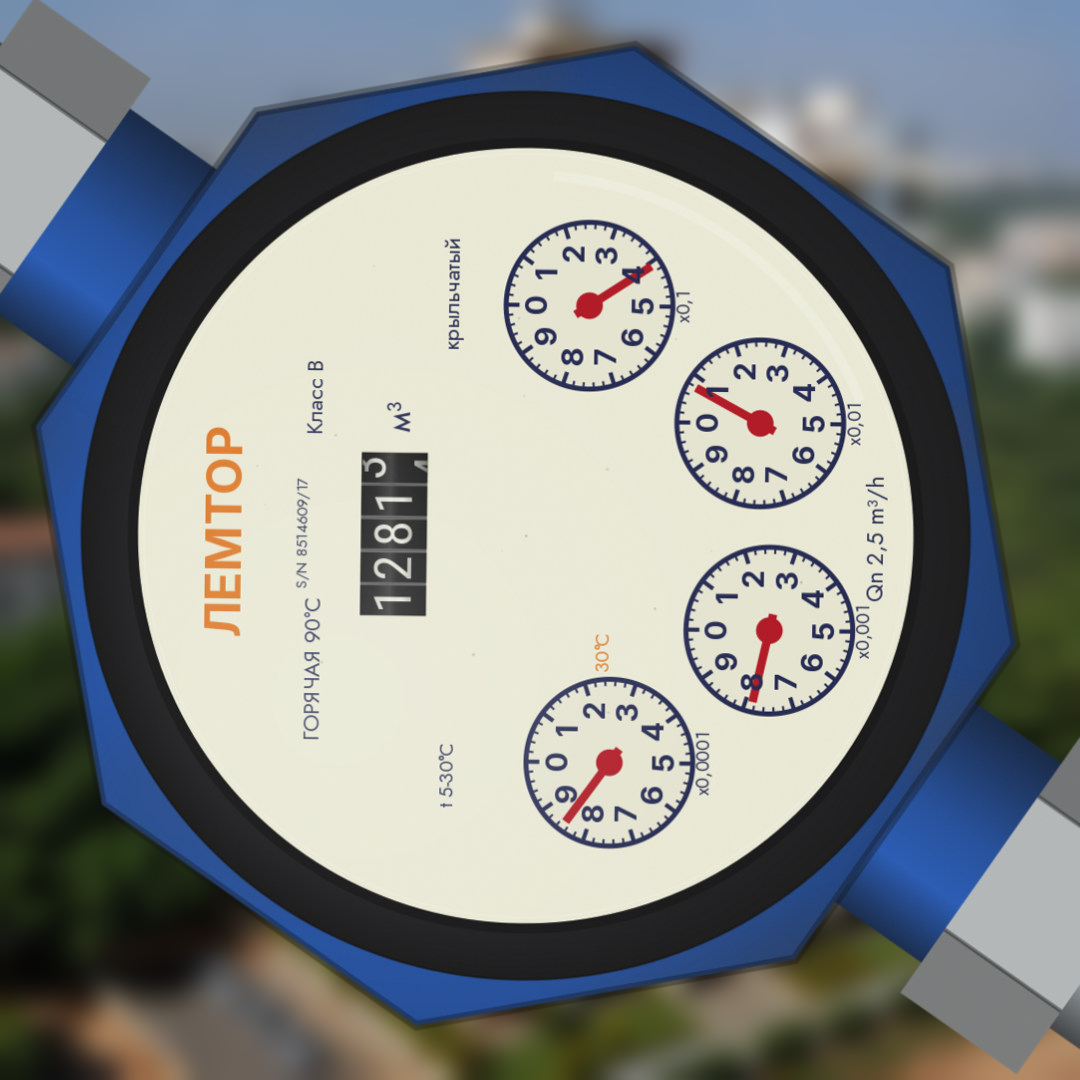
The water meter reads 12813.4078
